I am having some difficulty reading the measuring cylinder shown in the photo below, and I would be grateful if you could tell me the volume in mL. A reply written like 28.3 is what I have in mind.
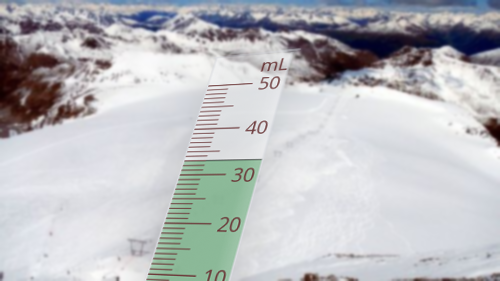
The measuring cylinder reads 33
